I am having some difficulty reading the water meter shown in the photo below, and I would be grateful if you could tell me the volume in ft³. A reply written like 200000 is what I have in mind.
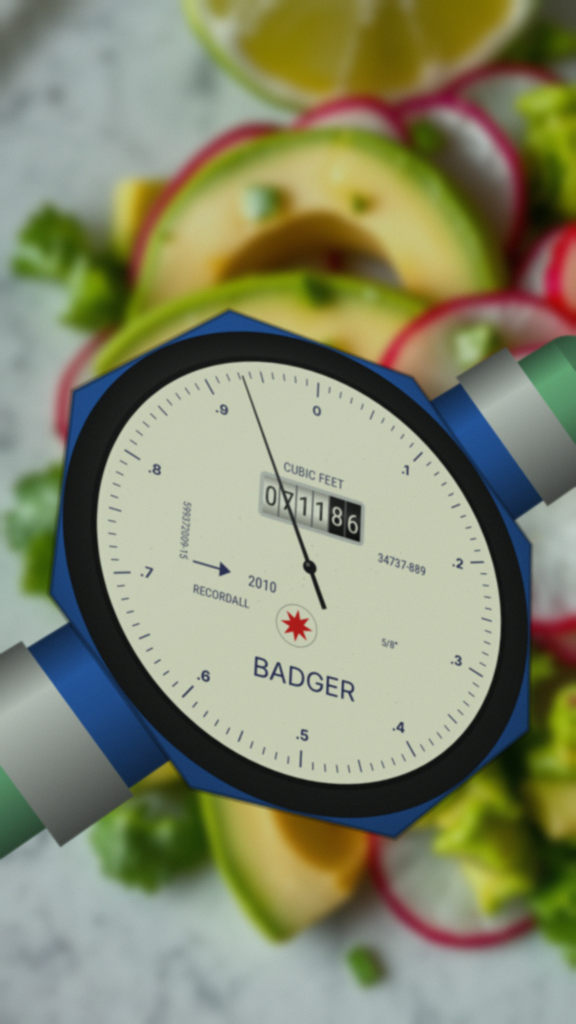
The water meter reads 71185.93
